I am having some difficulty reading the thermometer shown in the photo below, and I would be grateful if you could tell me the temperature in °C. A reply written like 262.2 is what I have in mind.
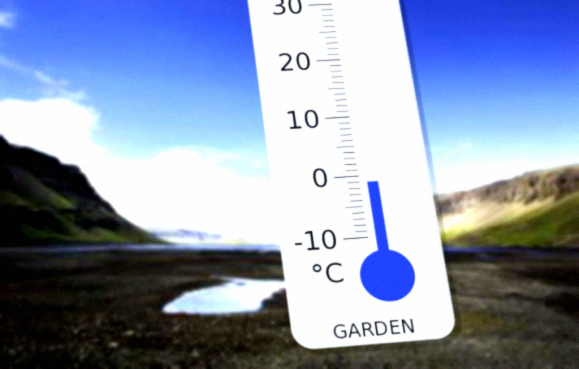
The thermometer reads -1
